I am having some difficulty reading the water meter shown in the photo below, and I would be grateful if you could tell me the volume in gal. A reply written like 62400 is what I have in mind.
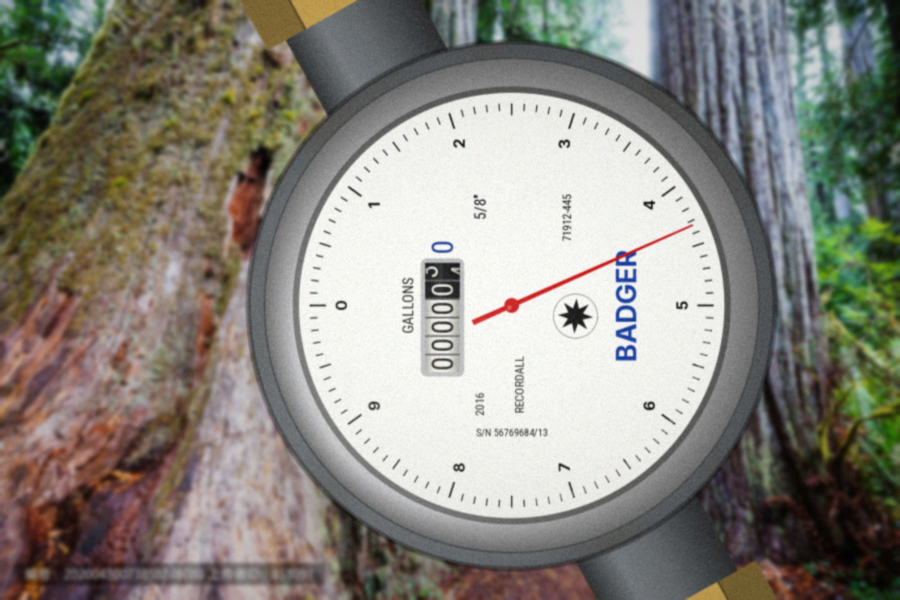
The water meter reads 34.3
